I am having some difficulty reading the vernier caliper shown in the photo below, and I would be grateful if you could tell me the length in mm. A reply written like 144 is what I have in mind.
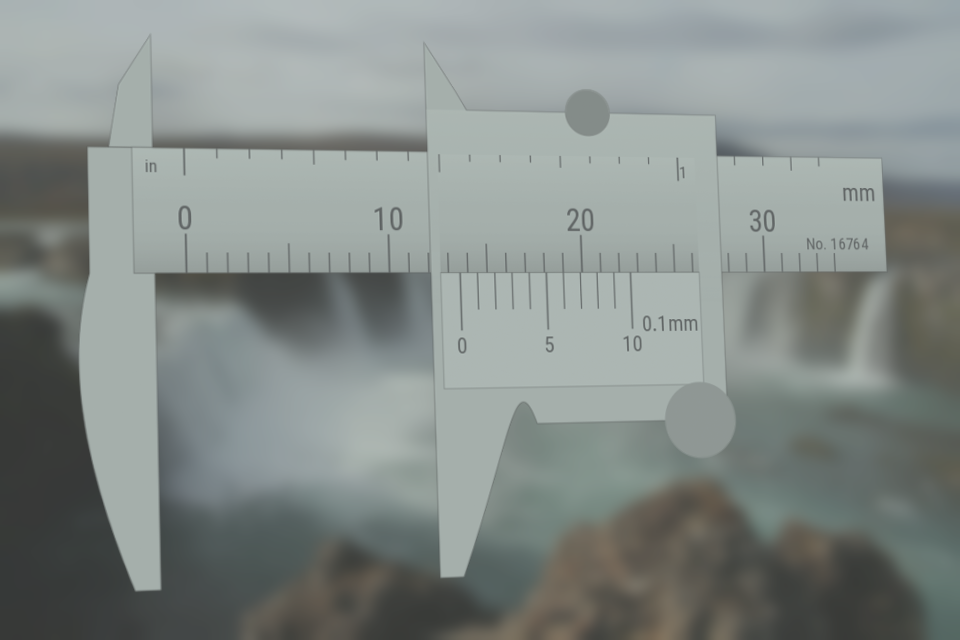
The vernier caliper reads 13.6
